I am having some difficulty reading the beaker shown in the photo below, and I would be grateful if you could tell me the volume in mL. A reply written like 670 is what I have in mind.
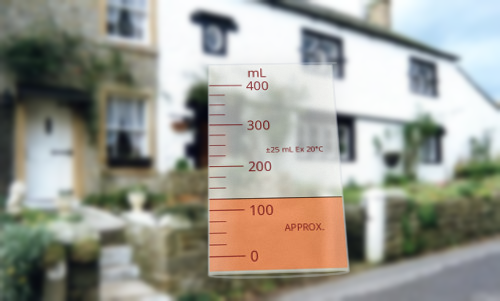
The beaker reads 125
